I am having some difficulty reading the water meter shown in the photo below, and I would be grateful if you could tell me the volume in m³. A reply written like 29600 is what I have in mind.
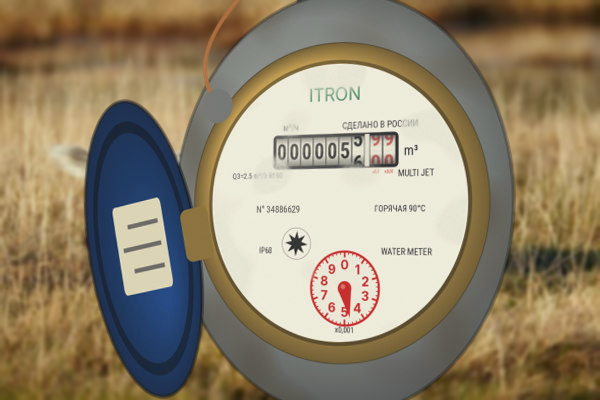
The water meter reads 55.994
